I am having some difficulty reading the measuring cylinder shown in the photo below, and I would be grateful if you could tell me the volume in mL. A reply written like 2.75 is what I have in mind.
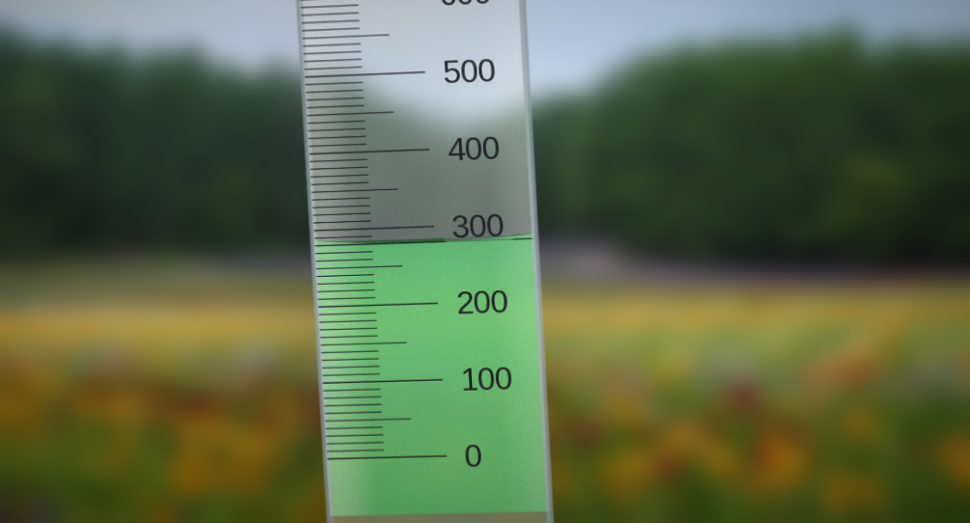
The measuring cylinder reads 280
